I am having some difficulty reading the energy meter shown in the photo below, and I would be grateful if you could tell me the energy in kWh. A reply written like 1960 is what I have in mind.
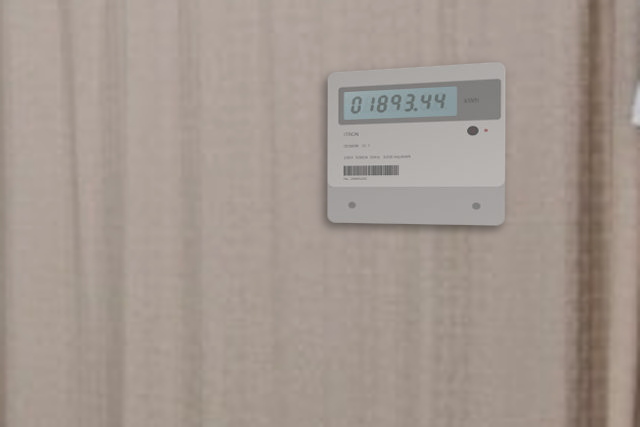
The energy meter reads 1893.44
